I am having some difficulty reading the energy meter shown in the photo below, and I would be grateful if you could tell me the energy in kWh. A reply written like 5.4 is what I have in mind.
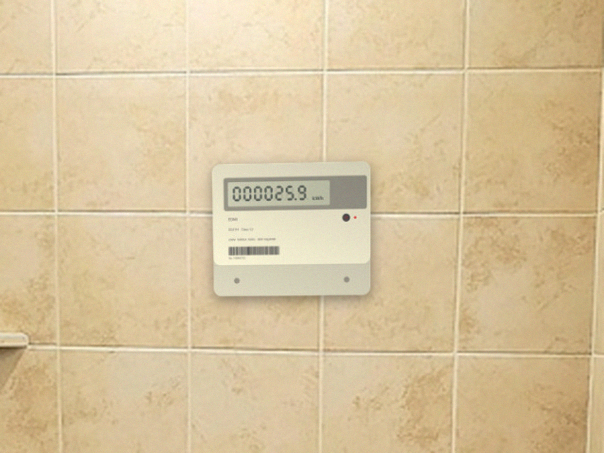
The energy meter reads 25.9
